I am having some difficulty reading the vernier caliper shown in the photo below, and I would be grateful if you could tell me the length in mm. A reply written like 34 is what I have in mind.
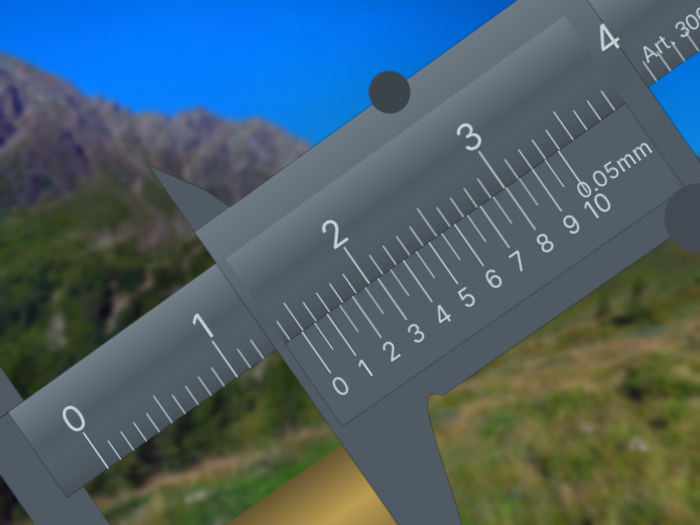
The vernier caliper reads 14.9
